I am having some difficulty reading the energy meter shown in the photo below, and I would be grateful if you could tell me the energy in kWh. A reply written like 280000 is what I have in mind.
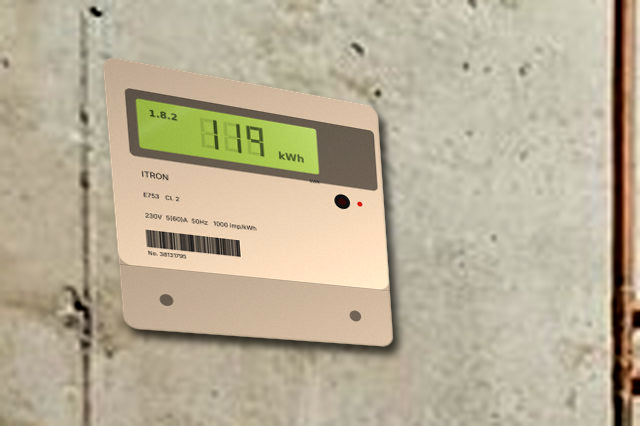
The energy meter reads 119
